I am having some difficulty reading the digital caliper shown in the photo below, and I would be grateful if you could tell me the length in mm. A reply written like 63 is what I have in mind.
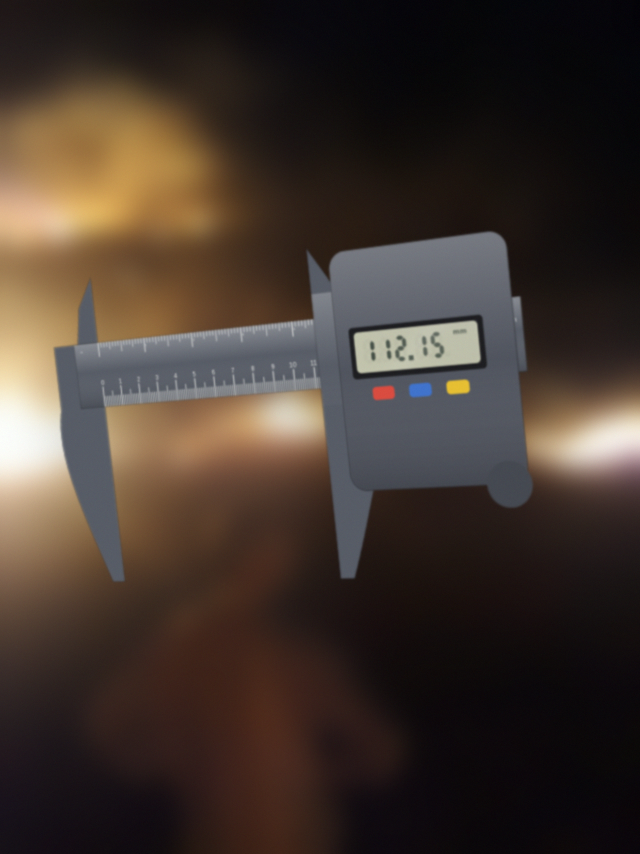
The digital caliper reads 112.15
